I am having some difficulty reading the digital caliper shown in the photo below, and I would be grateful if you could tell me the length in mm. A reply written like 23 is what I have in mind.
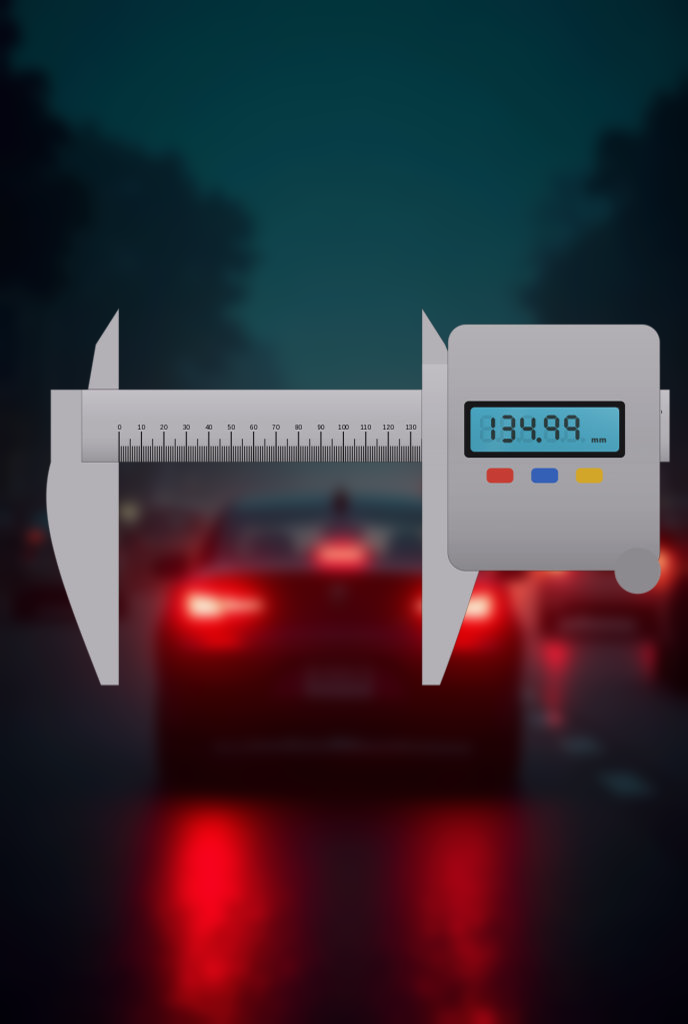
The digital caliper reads 134.99
